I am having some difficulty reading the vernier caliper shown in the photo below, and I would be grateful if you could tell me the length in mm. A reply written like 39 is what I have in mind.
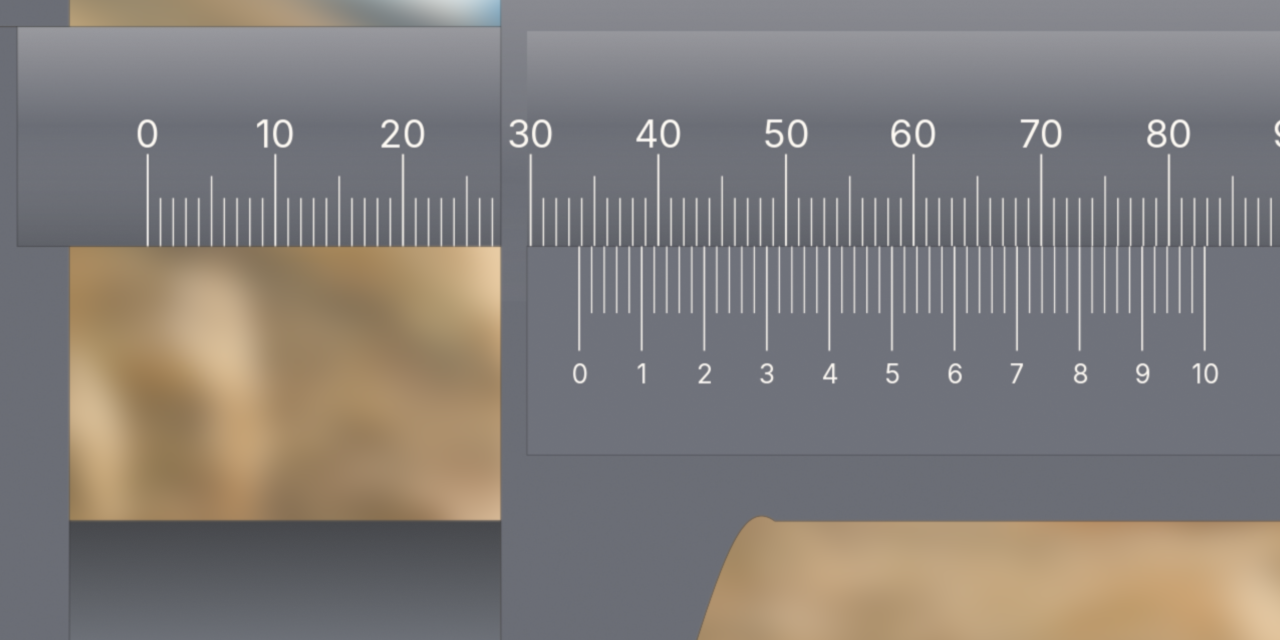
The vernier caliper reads 33.8
